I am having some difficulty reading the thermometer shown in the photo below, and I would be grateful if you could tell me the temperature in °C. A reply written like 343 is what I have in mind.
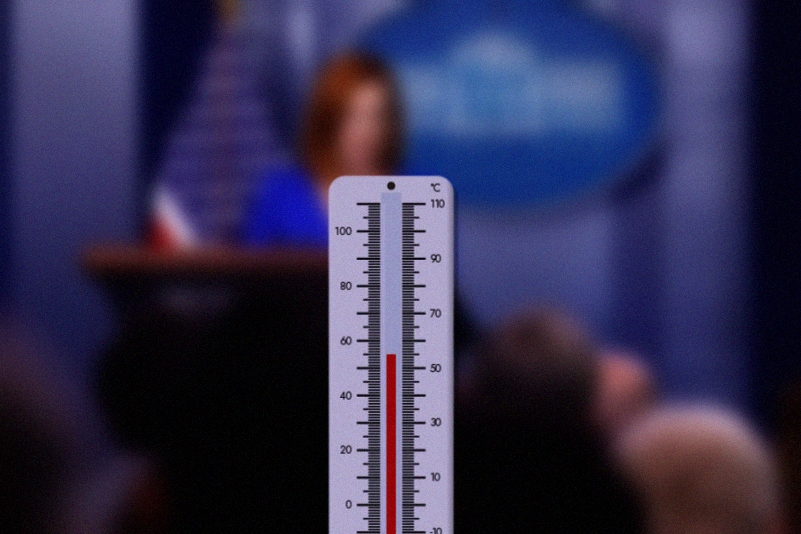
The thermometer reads 55
